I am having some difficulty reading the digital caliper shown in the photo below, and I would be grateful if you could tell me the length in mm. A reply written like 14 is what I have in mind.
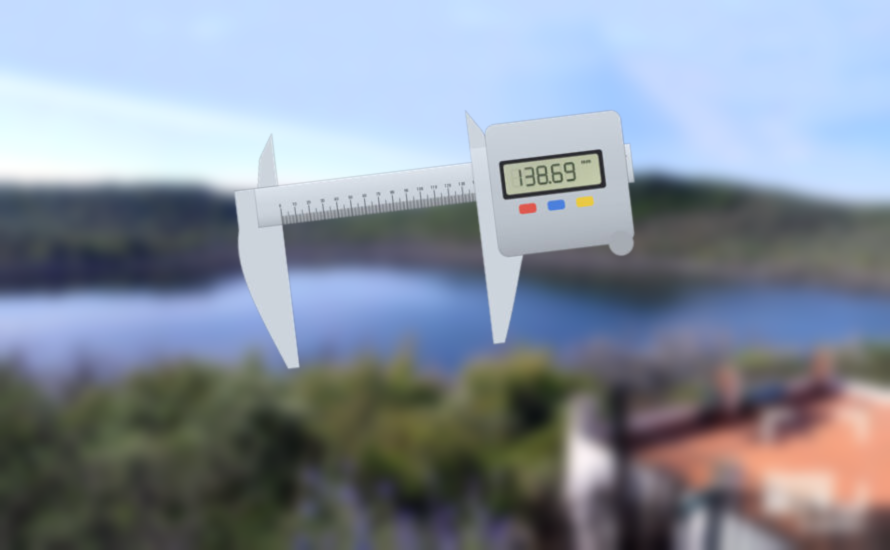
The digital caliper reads 138.69
